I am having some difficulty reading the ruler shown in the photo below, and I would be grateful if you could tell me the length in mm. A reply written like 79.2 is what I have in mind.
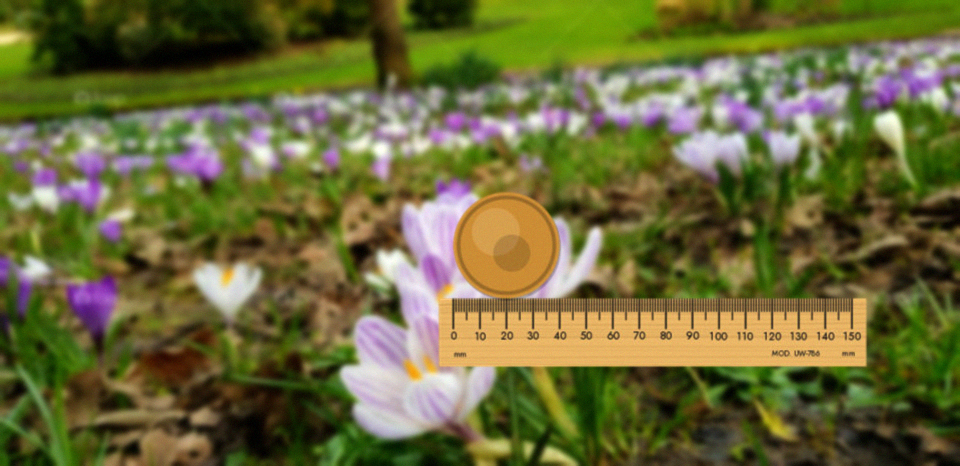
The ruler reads 40
